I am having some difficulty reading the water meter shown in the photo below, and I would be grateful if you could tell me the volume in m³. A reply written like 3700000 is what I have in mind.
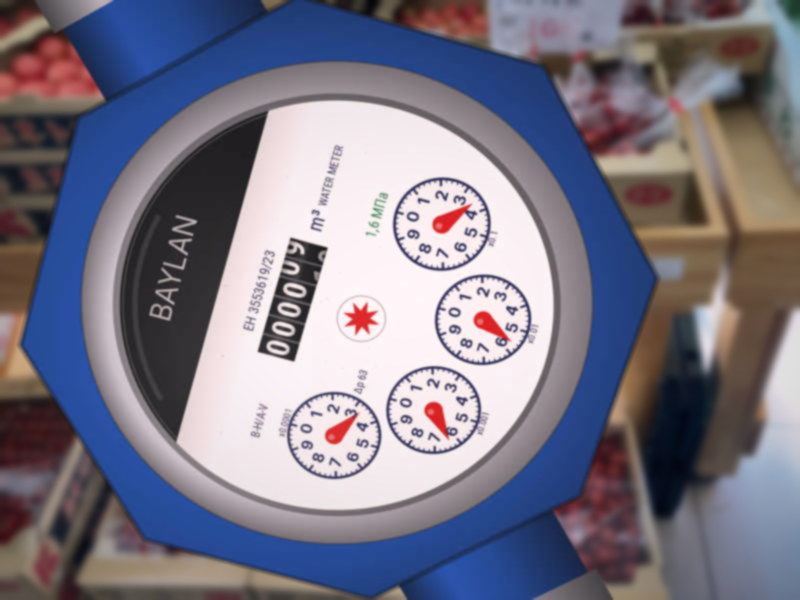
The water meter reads 9.3563
